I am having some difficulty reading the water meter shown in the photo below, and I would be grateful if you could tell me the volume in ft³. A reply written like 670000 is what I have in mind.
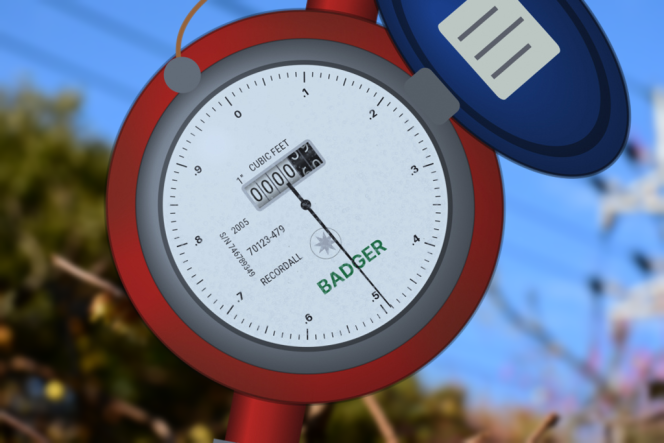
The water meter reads 59.49
